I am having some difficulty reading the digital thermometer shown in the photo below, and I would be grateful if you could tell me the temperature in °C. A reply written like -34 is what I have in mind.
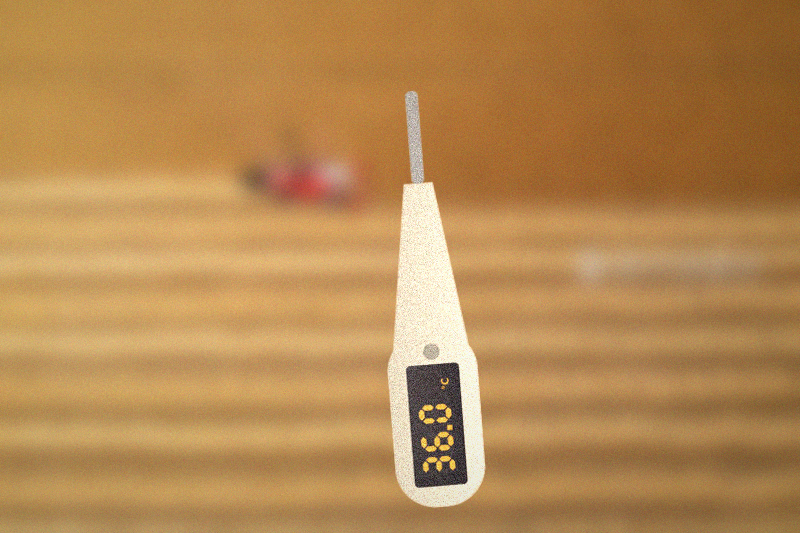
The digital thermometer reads 36.0
